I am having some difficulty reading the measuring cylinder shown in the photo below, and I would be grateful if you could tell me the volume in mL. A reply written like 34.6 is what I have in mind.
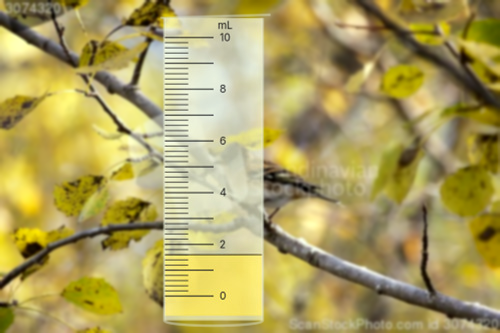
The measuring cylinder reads 1.6
